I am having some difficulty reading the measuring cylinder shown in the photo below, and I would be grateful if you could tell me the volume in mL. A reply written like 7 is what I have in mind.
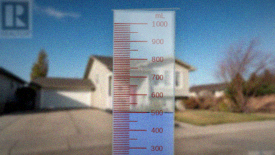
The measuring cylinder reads 500
